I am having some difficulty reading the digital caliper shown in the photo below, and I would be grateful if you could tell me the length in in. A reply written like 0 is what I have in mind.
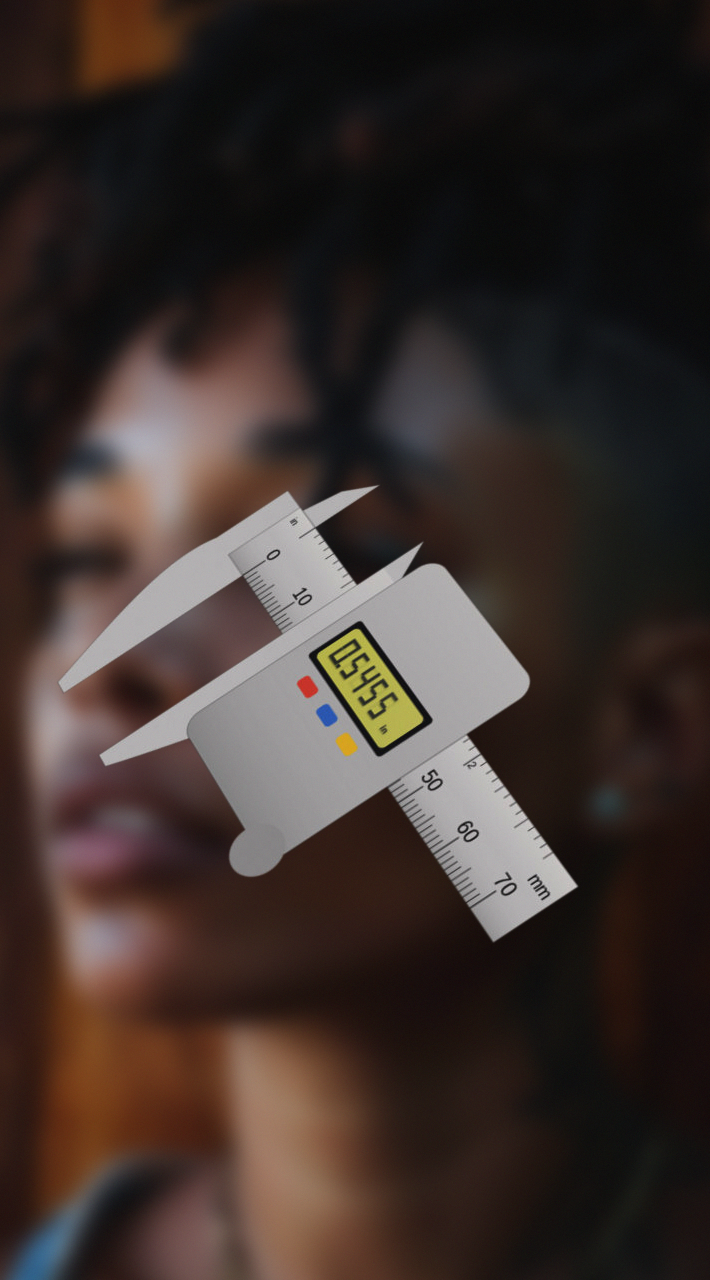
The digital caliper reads 0.5455
